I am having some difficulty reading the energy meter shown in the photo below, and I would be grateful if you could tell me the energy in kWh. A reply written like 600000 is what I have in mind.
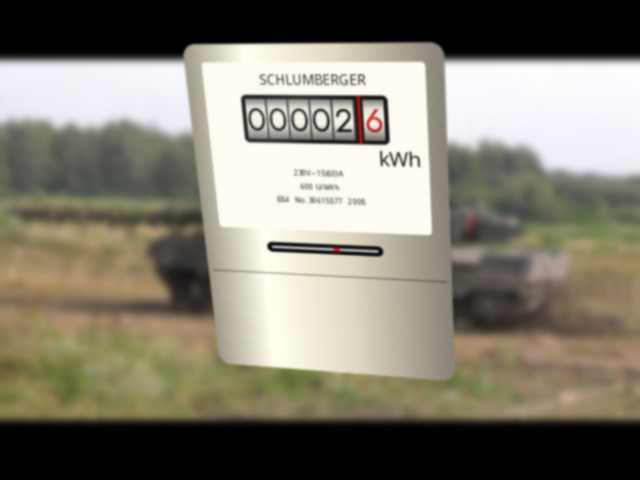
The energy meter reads 2.6
